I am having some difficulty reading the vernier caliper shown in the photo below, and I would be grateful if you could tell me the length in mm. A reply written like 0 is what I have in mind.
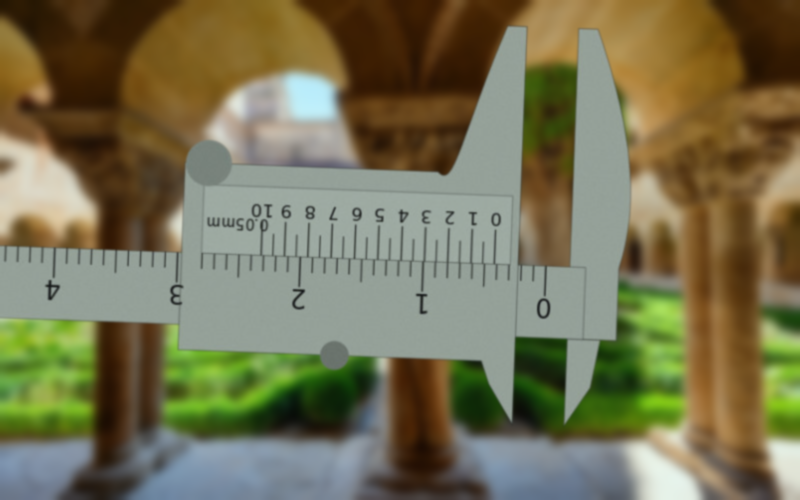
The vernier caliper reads 4.2
